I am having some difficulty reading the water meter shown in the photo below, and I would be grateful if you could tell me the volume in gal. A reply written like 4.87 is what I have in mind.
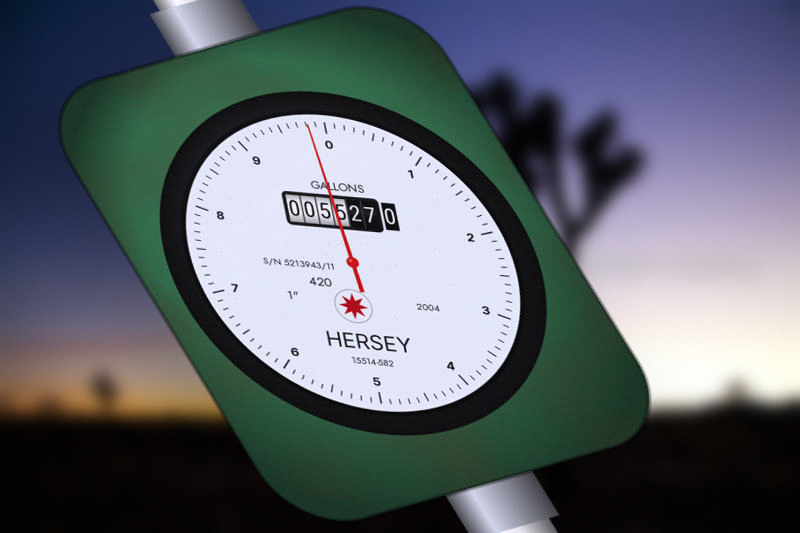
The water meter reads 55269.8
